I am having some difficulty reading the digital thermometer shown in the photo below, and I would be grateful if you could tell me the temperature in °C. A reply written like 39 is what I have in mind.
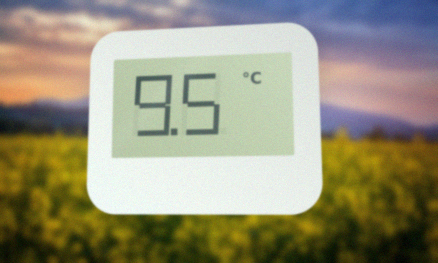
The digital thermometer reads 9.5
